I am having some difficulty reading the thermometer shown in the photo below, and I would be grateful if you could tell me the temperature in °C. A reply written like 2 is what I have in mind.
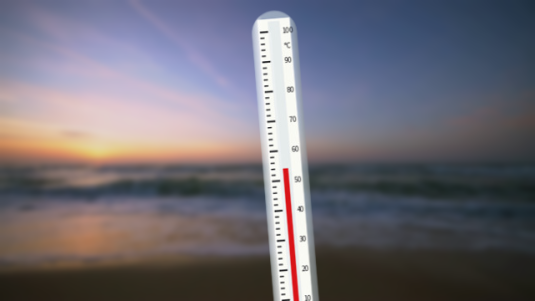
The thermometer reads 54
